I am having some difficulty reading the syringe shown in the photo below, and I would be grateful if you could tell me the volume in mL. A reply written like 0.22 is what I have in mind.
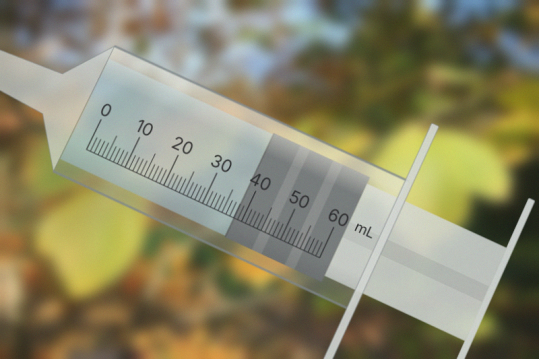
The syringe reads 38
